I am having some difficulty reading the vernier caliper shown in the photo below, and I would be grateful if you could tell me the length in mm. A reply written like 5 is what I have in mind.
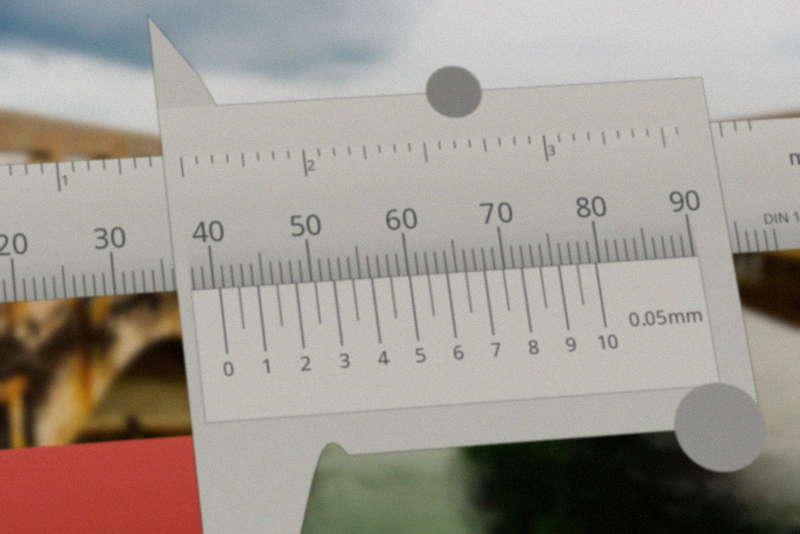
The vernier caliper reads 40.6
